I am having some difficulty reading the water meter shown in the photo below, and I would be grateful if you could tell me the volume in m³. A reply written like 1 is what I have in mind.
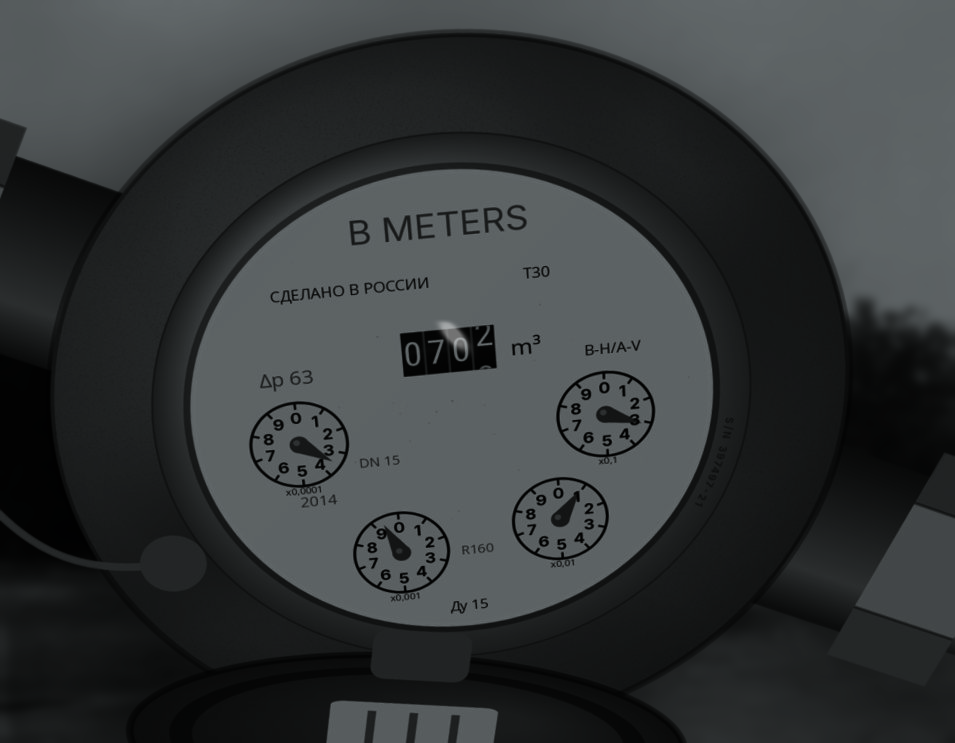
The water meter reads 702.3093
